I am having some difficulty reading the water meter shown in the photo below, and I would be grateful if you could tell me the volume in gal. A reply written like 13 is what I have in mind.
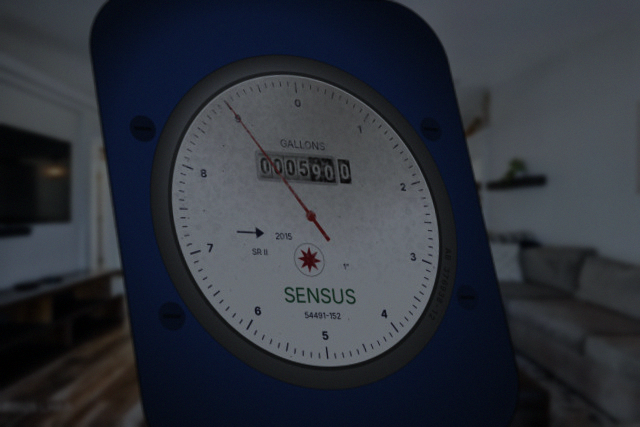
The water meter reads 5899.0
